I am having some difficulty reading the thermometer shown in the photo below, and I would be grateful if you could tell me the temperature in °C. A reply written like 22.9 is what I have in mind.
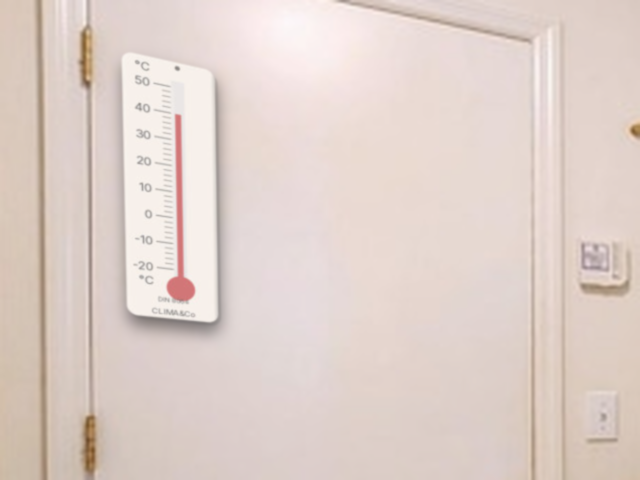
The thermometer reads 40
